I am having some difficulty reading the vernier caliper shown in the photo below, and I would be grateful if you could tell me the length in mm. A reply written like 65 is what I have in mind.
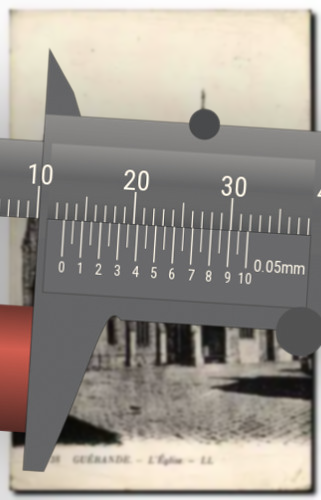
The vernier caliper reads 12.8
